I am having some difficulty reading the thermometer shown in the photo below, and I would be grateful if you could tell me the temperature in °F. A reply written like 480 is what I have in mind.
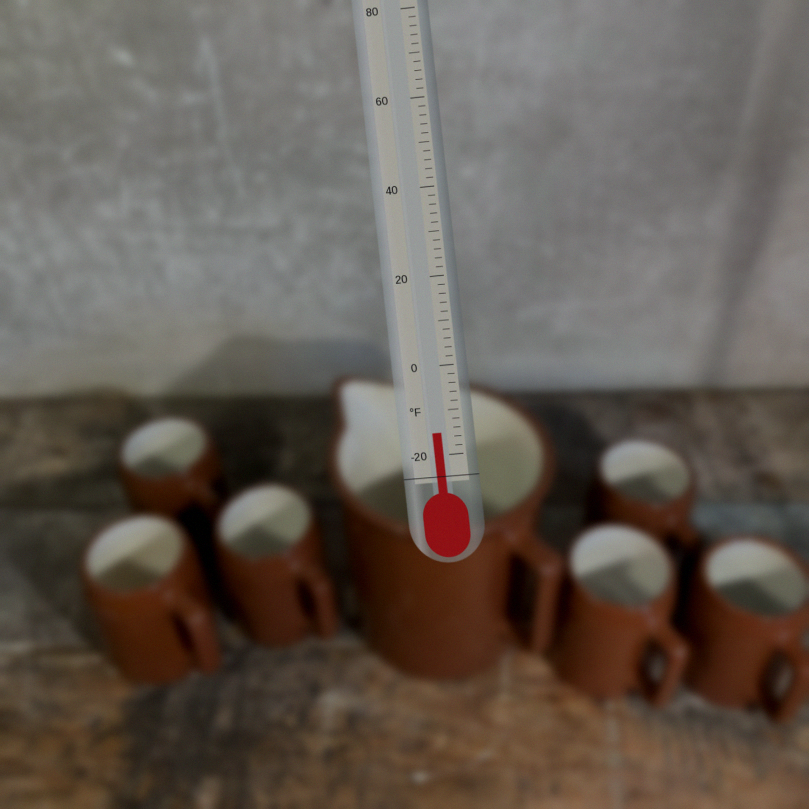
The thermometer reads -15
